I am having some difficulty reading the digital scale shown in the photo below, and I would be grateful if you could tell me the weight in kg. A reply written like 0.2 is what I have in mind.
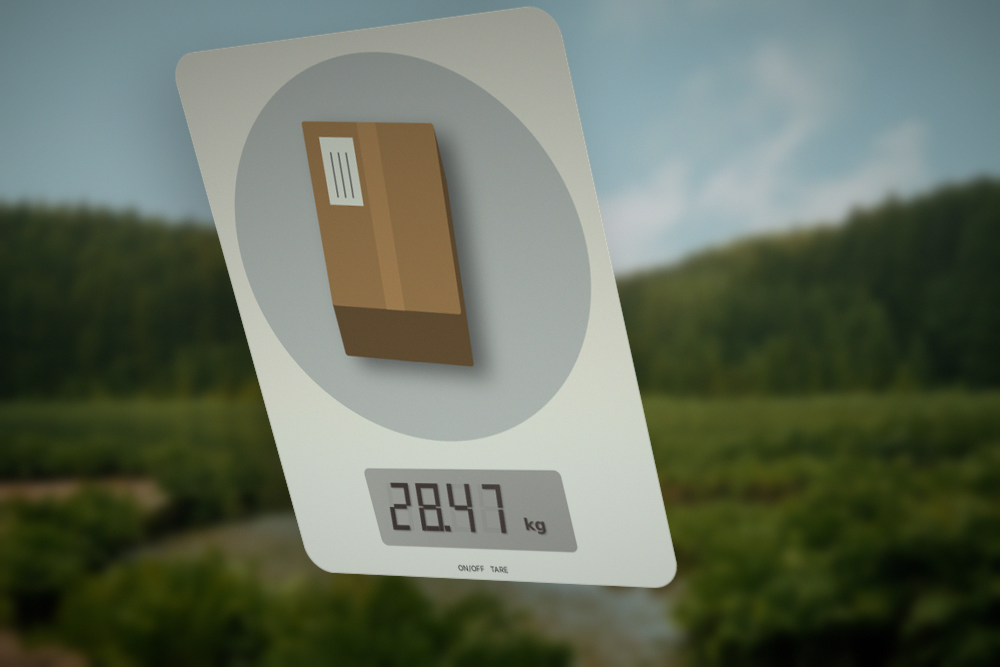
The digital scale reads 28.47
